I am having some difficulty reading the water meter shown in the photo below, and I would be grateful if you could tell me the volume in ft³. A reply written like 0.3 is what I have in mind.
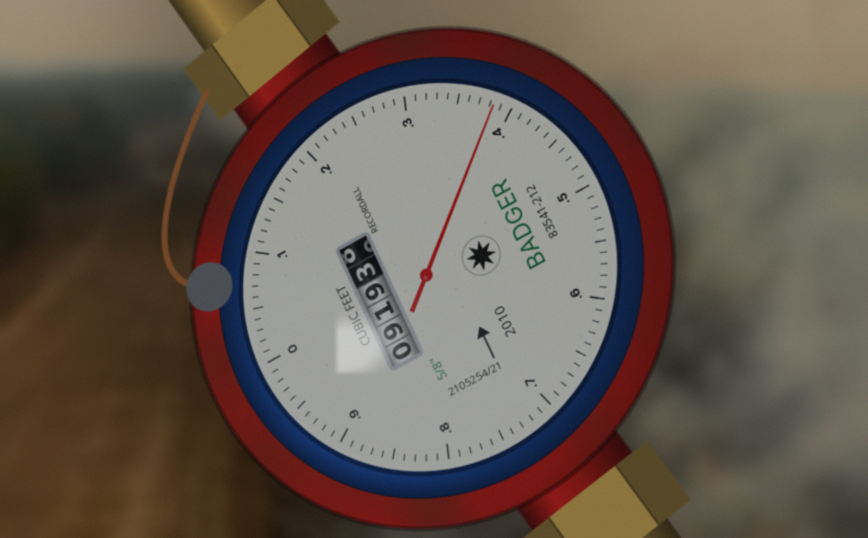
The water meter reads 91938.38
